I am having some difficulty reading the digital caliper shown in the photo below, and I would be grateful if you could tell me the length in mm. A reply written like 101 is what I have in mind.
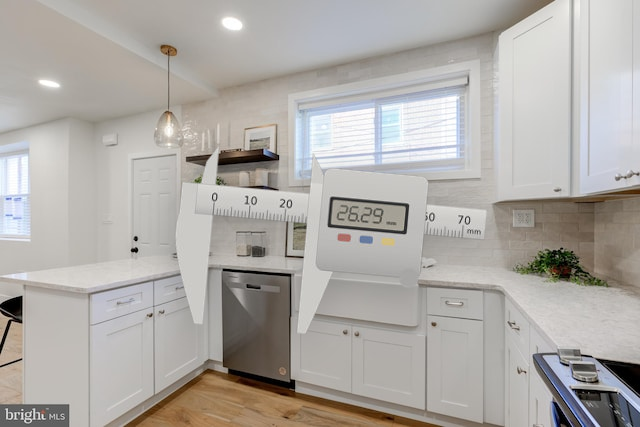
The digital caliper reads 26.29
